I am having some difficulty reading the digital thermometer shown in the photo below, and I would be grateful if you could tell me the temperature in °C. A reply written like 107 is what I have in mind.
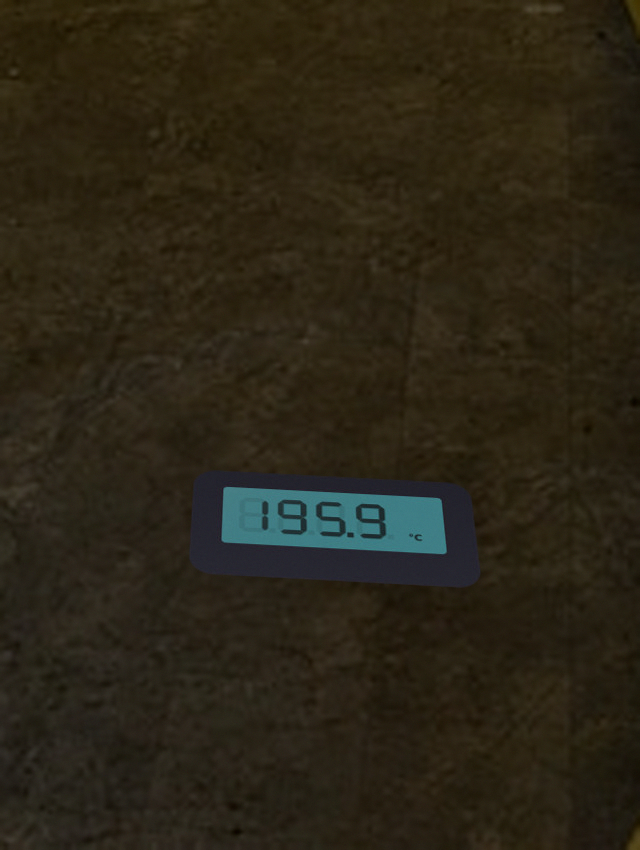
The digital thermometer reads 195.9
